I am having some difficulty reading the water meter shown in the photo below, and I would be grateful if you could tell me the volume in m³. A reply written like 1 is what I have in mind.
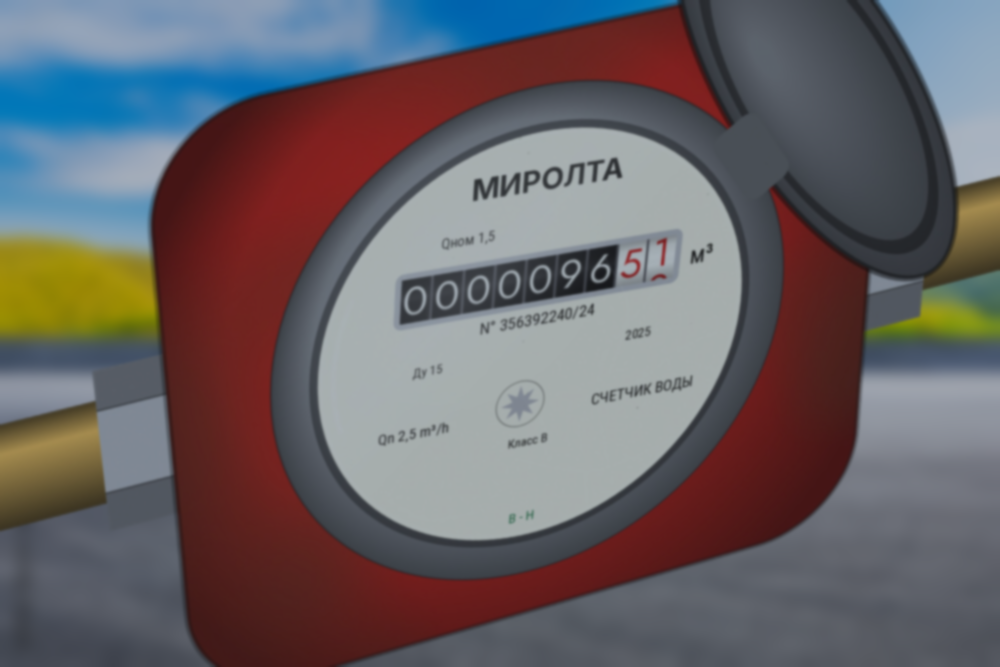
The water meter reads 96.51
